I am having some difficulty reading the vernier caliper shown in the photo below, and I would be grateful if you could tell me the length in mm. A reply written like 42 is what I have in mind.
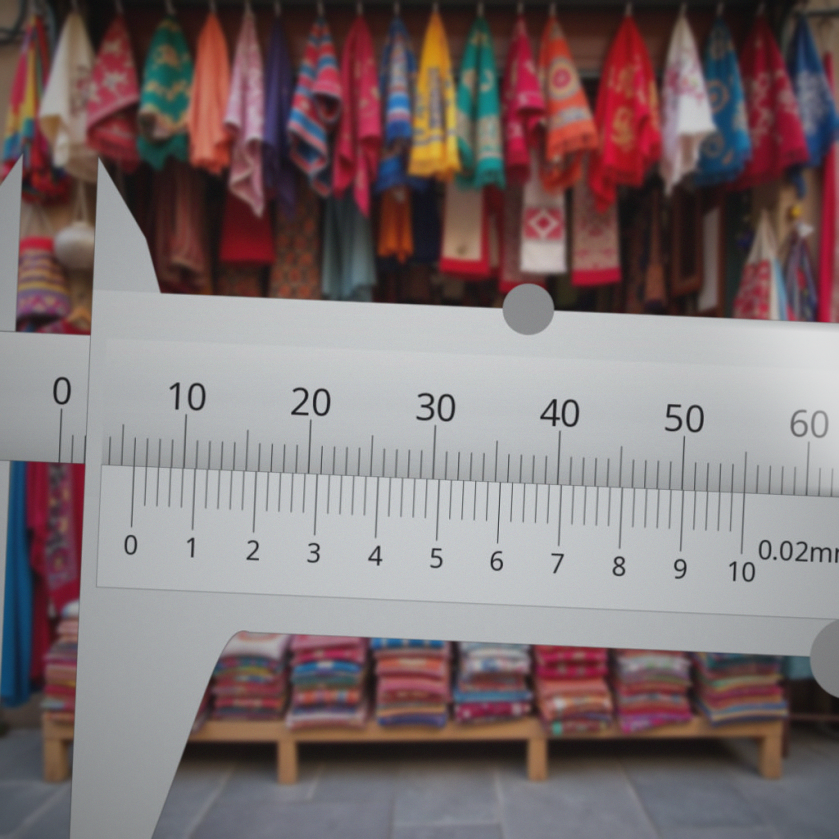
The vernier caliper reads 6.0
